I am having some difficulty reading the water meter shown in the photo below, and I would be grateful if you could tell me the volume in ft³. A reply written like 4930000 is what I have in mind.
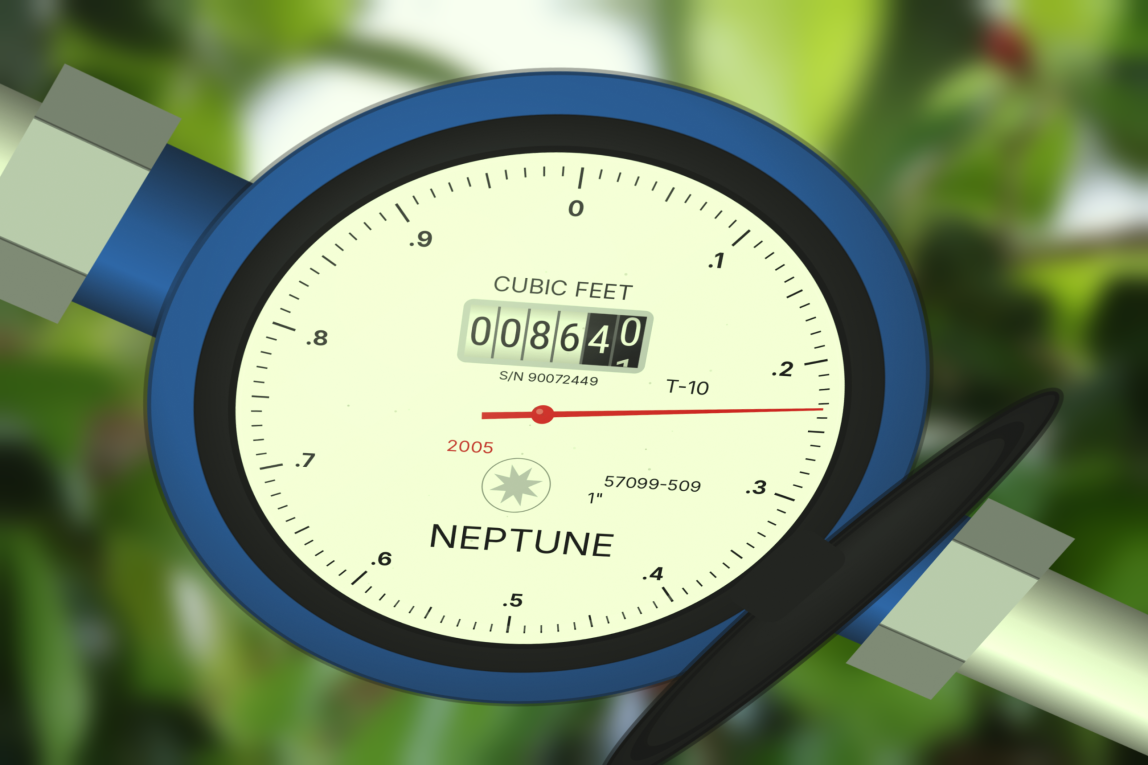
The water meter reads 8640.23
